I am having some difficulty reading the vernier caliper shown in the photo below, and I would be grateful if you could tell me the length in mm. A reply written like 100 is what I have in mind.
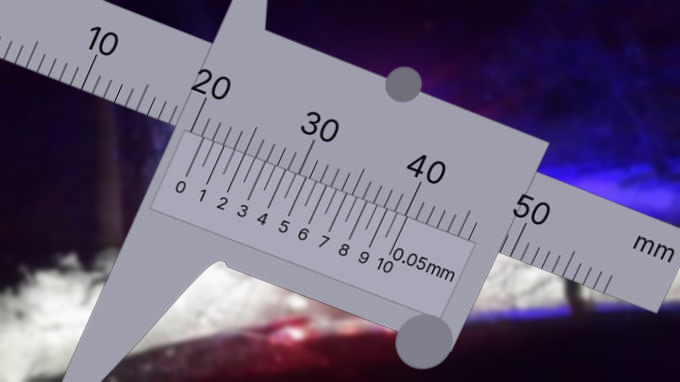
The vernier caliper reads 21.2
